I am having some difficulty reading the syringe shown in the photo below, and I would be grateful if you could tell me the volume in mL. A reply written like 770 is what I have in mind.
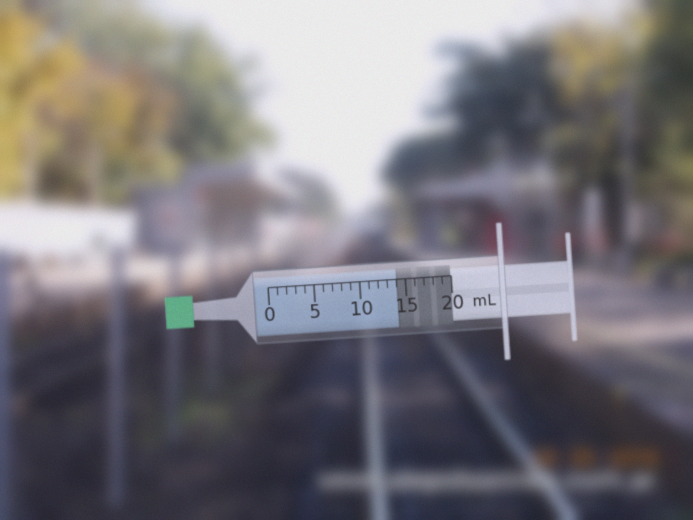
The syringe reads 14
